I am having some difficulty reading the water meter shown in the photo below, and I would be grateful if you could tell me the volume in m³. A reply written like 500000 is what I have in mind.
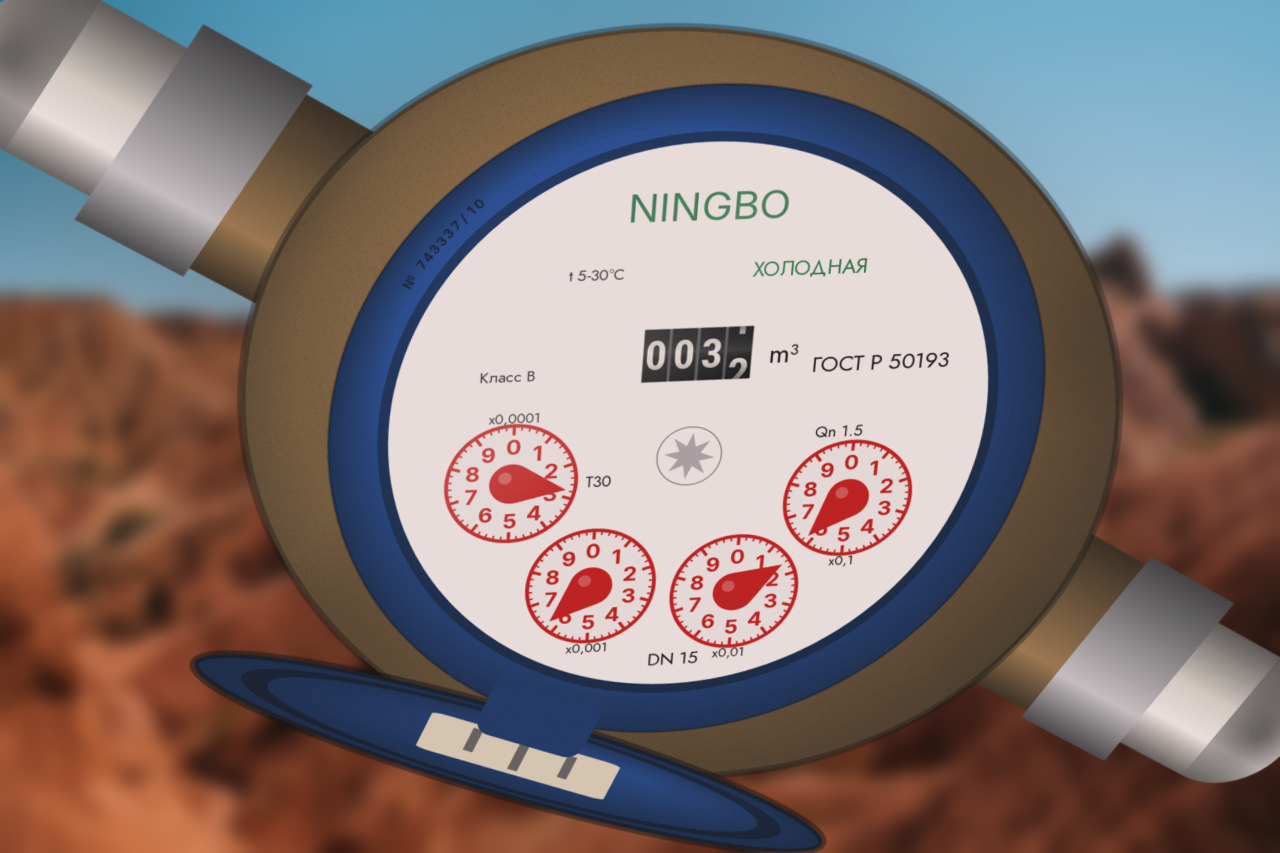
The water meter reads 31.6162
